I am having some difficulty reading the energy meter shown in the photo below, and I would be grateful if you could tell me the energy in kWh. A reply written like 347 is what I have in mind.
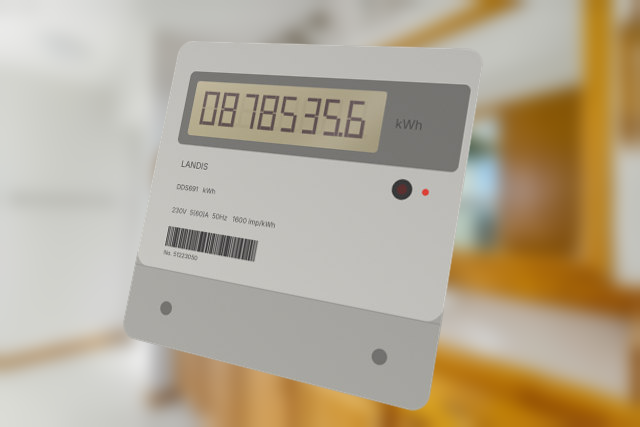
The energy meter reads 878535.6
